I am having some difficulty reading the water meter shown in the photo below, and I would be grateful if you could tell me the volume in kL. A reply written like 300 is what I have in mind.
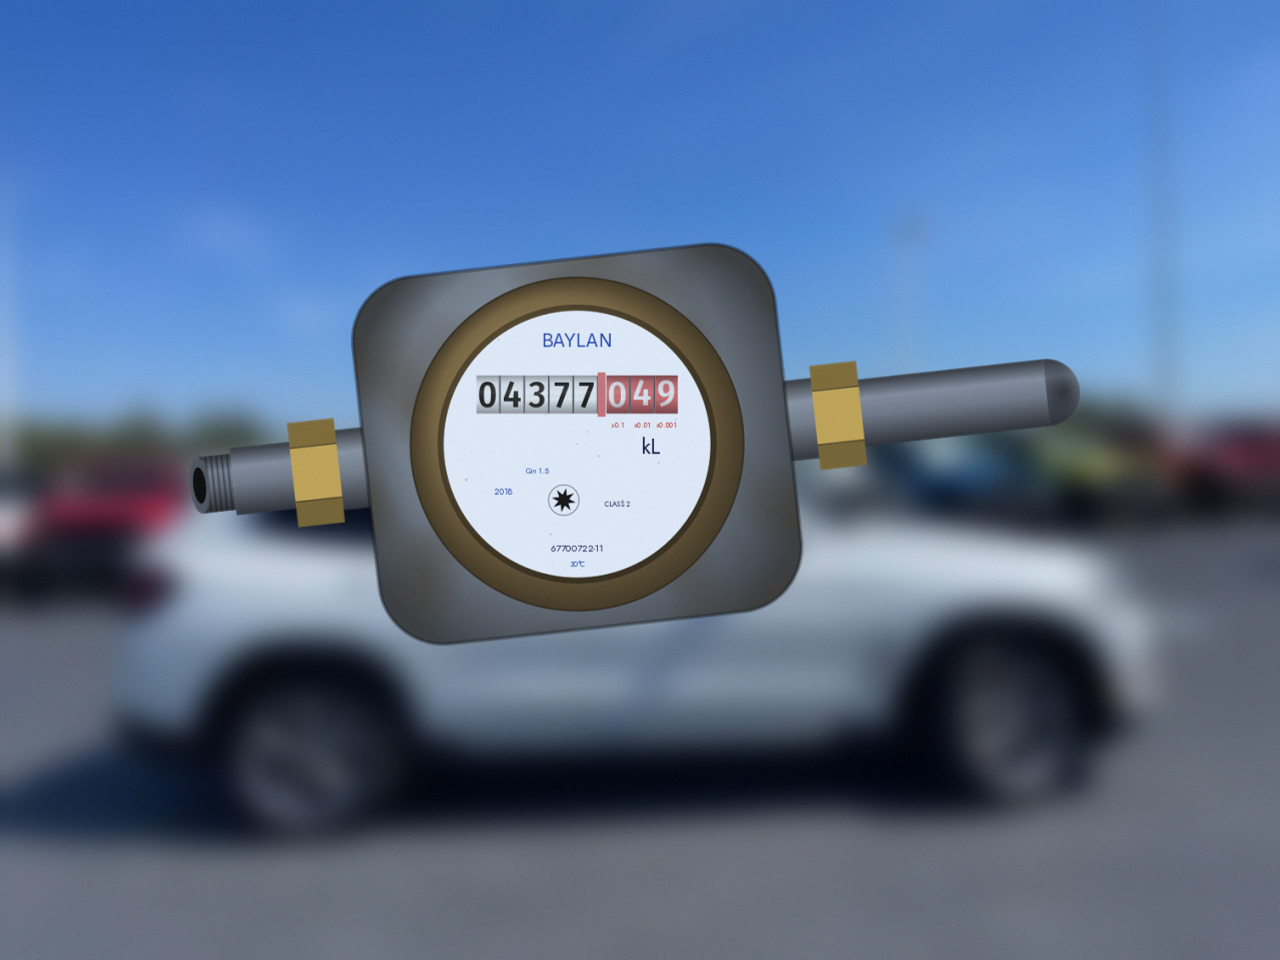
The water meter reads 4377.049
